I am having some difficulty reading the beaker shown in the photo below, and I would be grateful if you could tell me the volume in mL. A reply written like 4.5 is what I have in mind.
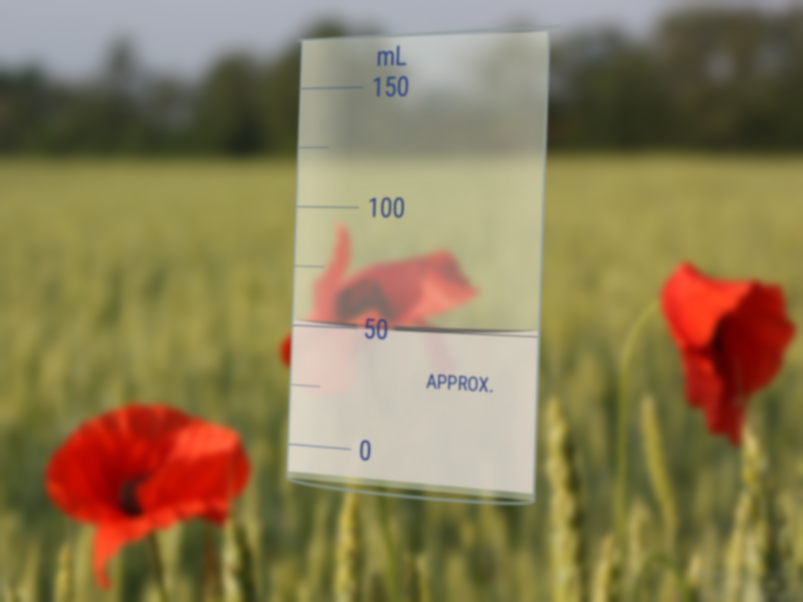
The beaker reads 50
